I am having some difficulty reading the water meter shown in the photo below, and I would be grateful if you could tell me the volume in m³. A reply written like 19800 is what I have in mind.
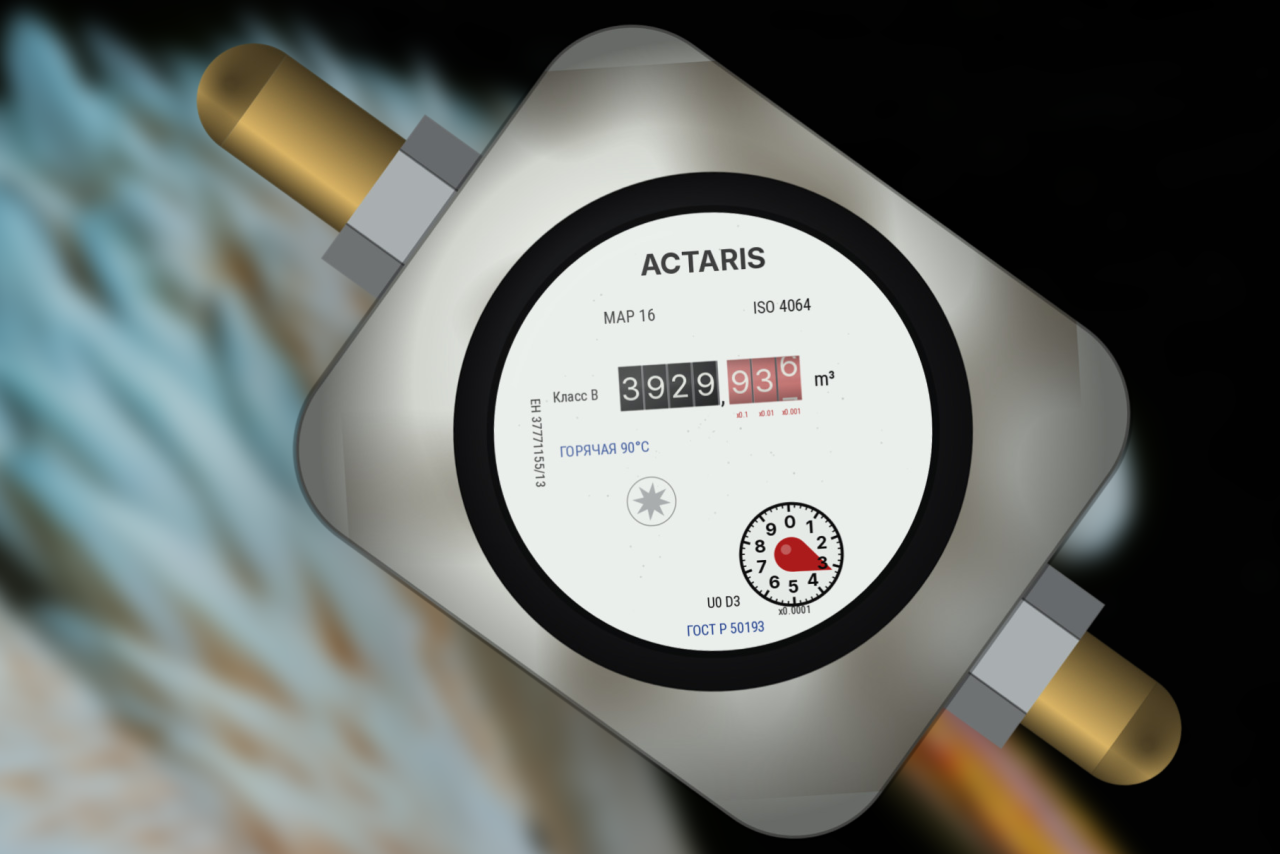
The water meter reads 3929.9363
